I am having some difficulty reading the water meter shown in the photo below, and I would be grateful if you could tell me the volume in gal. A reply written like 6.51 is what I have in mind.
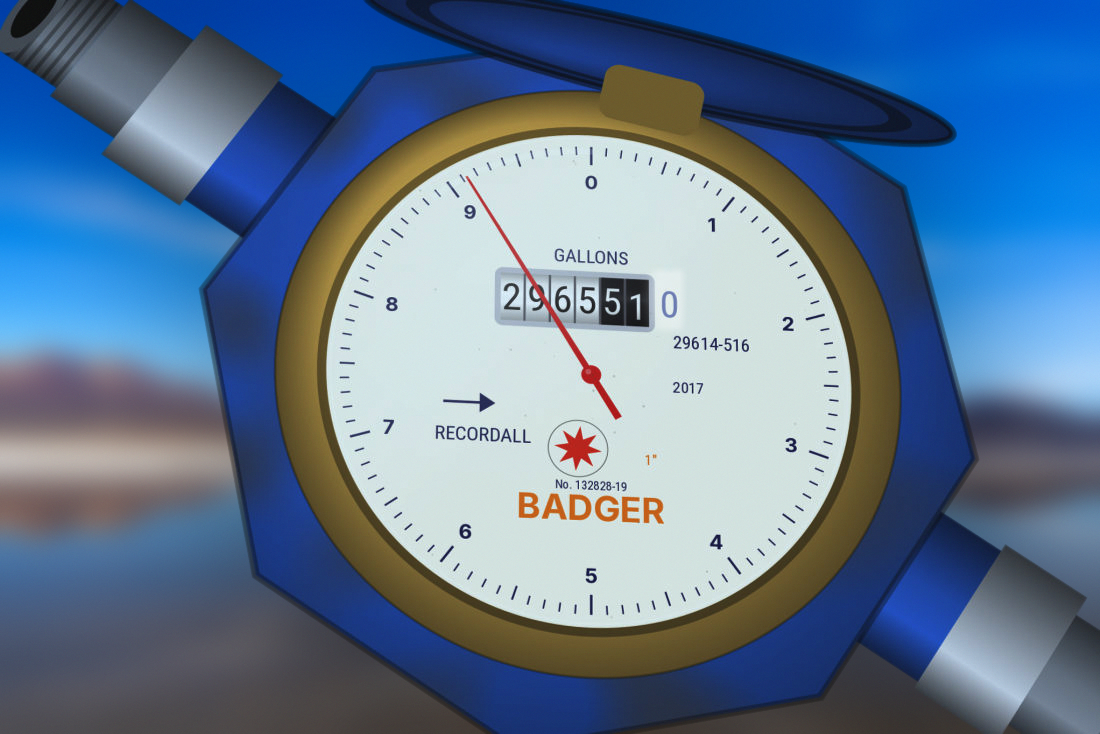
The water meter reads 2965509.1
